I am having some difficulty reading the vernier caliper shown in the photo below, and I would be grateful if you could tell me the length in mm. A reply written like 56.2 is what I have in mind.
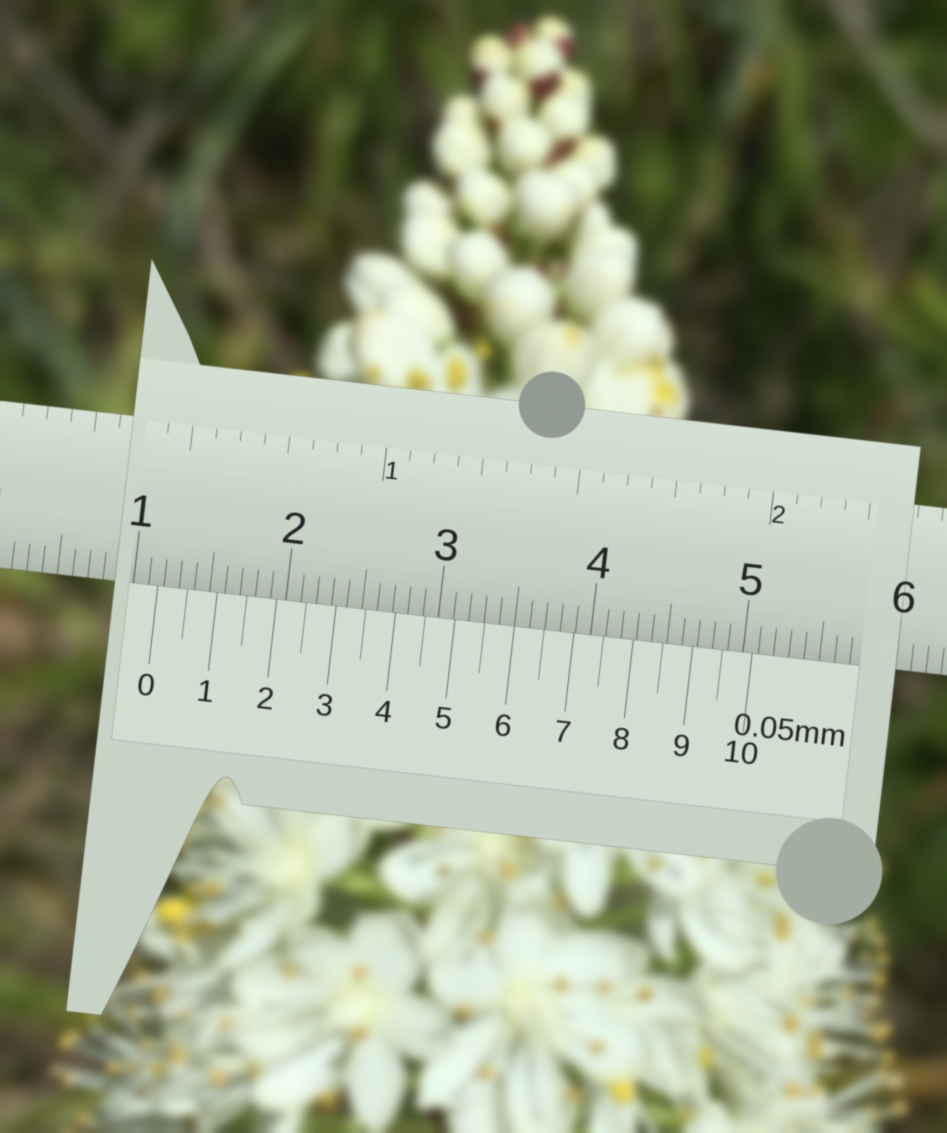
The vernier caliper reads 11.6
